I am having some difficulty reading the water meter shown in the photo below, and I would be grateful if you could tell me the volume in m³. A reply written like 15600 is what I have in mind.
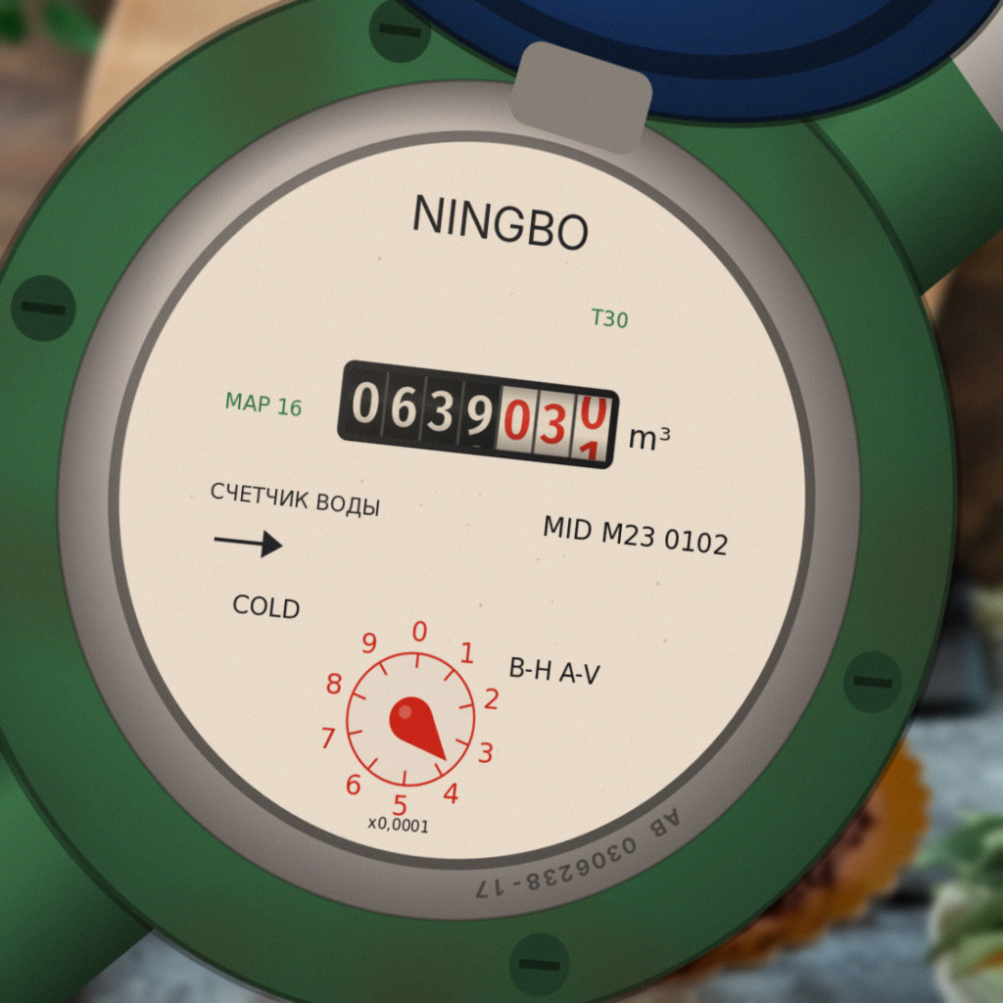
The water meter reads 639.0303
